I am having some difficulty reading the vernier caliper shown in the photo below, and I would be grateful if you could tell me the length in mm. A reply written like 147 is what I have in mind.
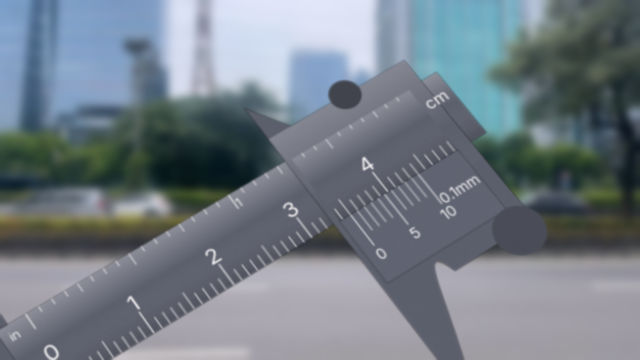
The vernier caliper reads 35.0
